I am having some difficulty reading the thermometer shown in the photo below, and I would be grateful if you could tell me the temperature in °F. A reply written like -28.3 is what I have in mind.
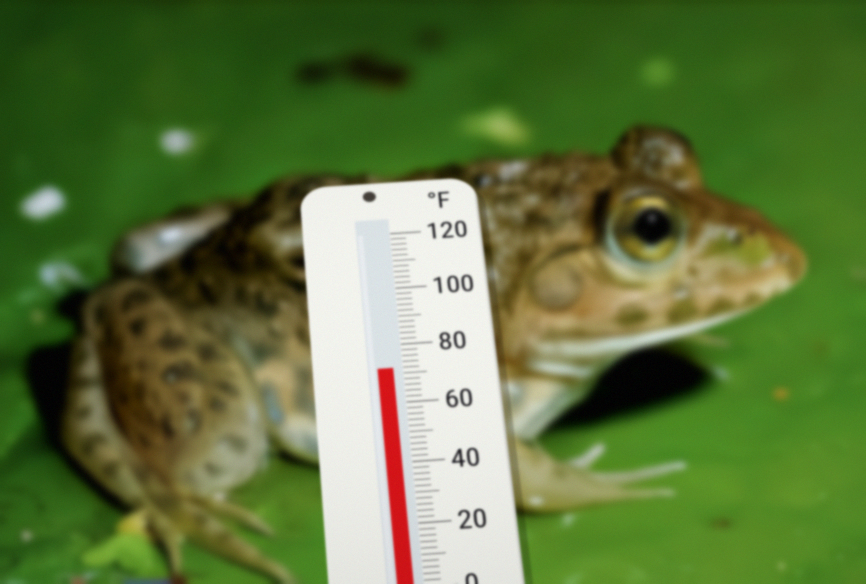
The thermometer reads 72
